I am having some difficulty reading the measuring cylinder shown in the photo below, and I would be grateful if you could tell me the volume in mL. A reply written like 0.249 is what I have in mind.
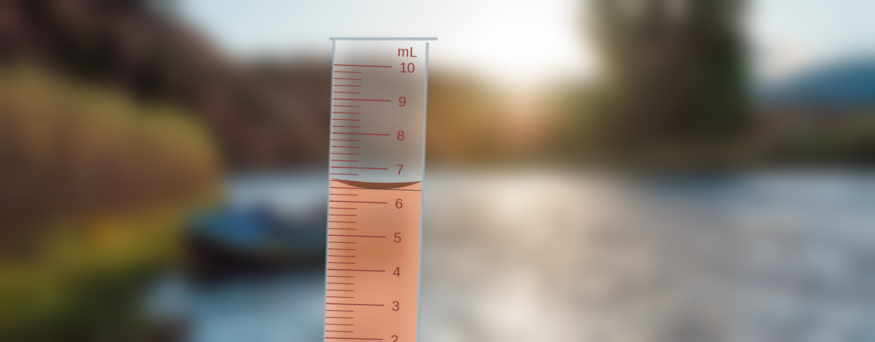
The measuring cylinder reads 6.4
